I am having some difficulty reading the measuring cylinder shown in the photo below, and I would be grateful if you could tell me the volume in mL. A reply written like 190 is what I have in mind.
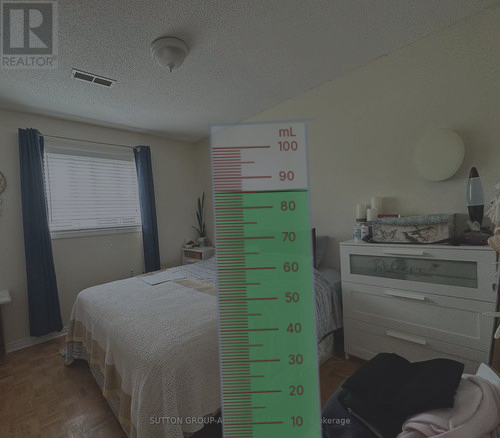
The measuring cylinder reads 85
